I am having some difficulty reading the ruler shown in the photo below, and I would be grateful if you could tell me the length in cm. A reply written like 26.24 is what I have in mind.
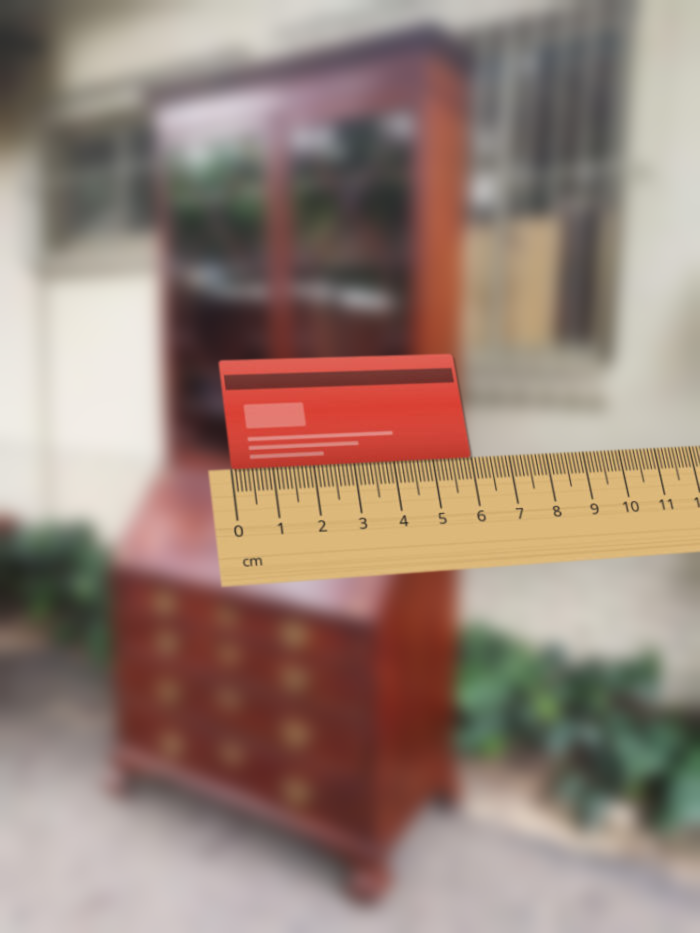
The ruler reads 6
